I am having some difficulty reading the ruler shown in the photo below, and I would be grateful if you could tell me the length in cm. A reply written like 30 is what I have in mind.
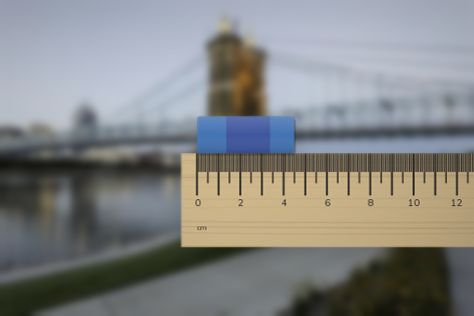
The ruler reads 4.5
